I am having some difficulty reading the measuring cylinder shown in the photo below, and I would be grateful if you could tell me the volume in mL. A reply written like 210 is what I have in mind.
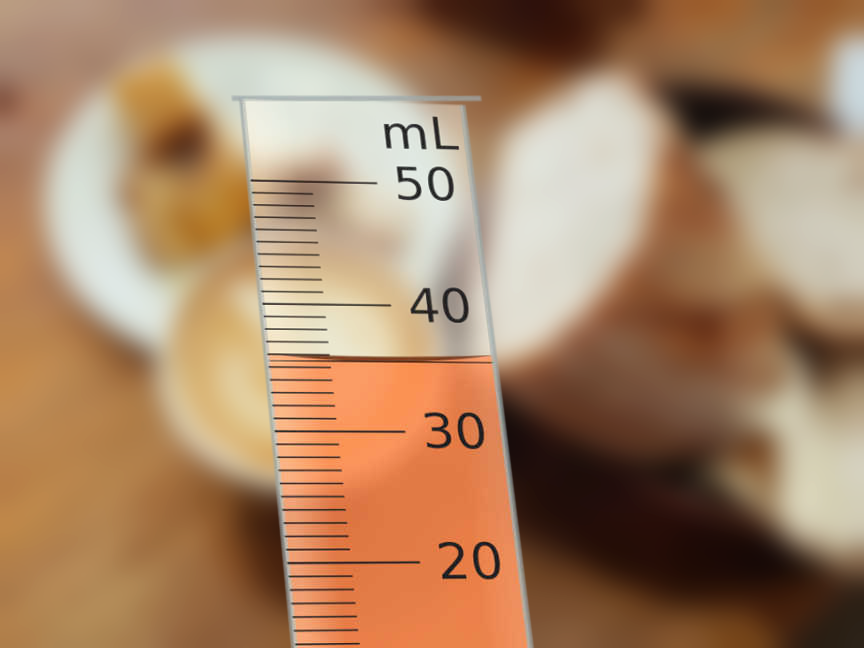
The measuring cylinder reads 35.5
